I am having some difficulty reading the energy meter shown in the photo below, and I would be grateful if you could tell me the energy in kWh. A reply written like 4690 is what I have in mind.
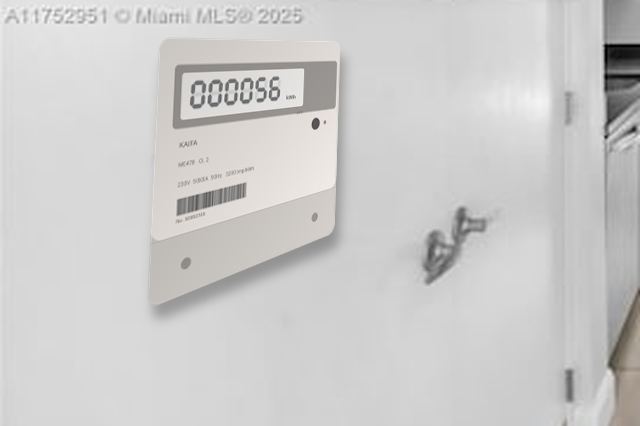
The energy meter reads 56
